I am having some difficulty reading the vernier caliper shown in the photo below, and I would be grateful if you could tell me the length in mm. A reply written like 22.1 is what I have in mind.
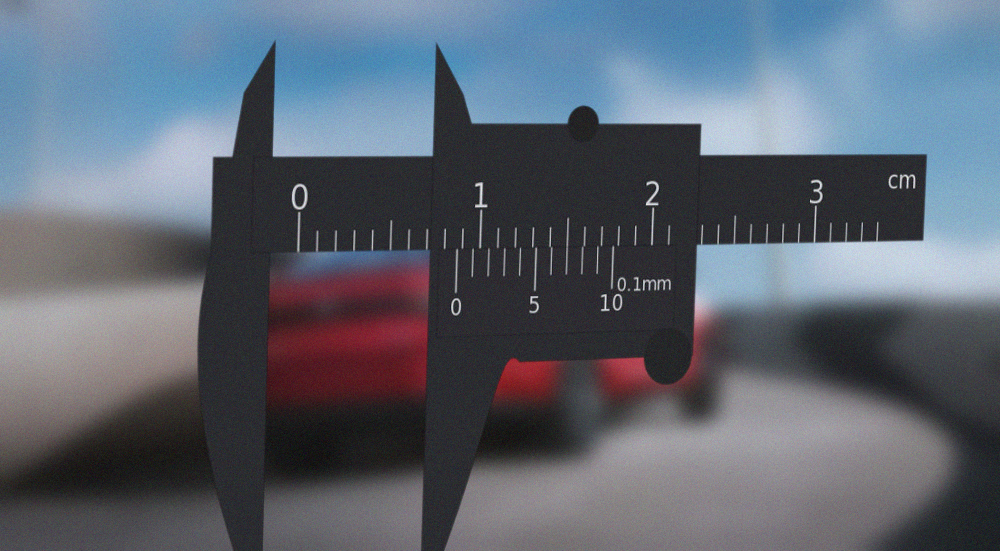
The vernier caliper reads 8.7
